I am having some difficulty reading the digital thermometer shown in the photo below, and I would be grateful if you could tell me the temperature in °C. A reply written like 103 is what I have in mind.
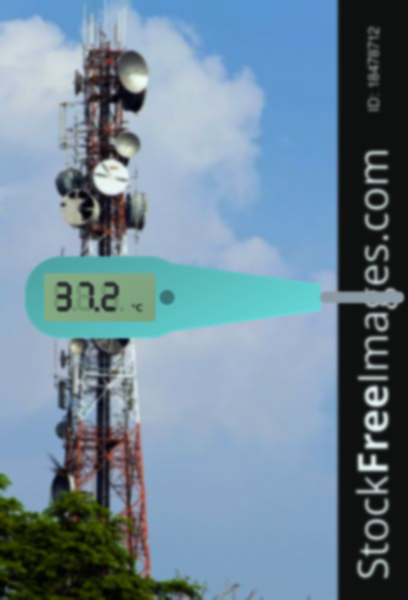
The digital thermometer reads 37.2
